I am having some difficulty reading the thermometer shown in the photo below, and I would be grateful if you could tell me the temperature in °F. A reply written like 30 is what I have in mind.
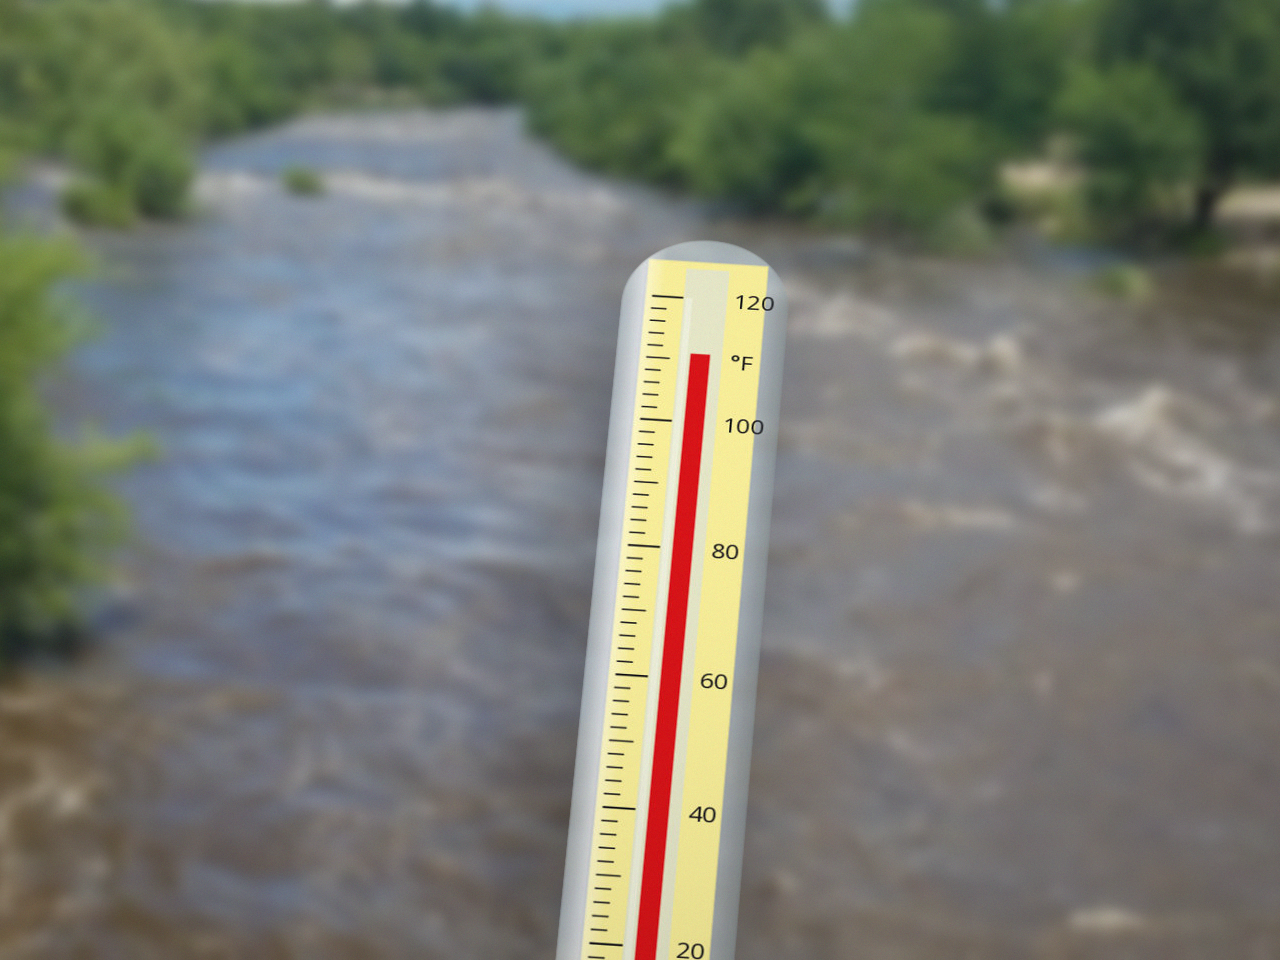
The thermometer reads 111
